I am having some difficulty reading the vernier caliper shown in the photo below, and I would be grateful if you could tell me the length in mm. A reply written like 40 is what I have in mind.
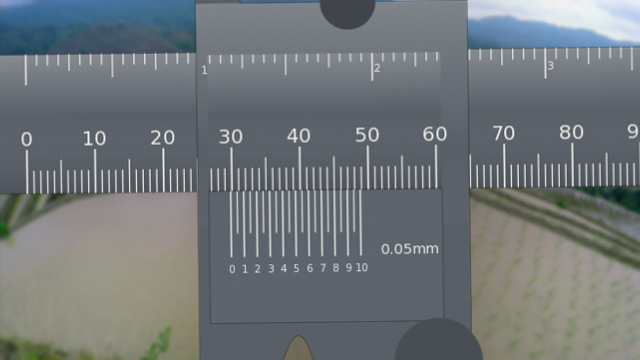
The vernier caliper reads 29.8
